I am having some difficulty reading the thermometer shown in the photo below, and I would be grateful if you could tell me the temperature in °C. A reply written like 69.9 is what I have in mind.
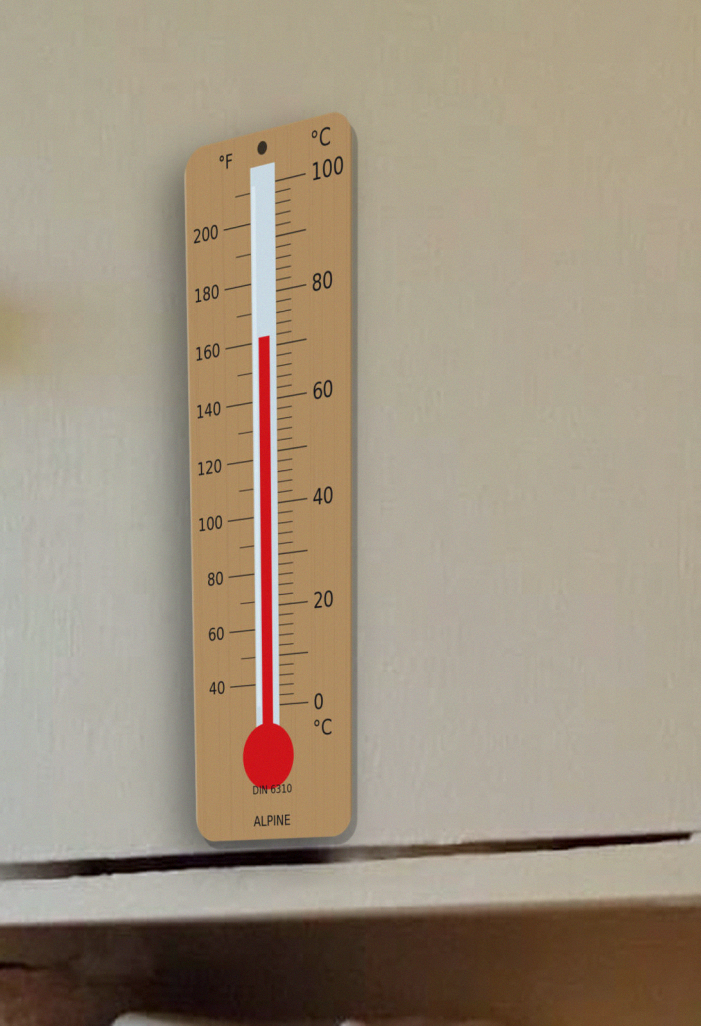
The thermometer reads 72
